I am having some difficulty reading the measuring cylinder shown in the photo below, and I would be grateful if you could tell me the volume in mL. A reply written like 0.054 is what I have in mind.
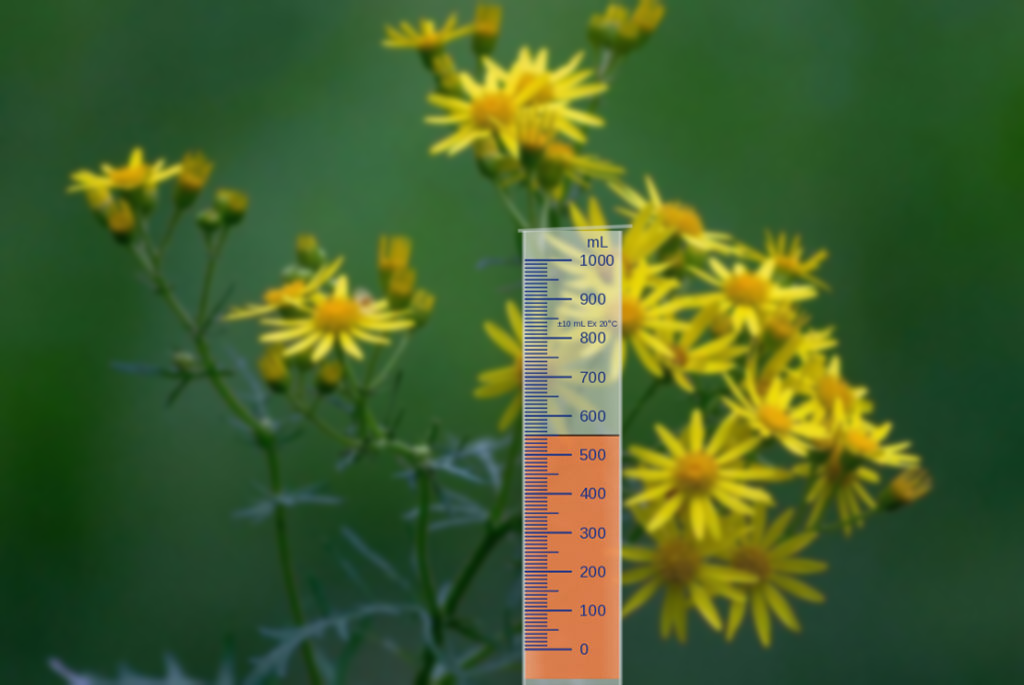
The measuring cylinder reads 550
